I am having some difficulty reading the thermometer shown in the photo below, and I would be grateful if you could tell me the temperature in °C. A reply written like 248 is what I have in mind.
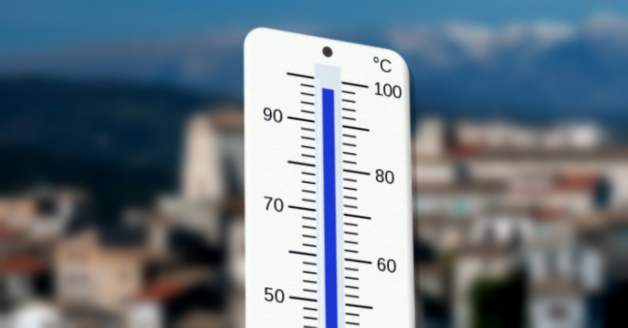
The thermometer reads 98
